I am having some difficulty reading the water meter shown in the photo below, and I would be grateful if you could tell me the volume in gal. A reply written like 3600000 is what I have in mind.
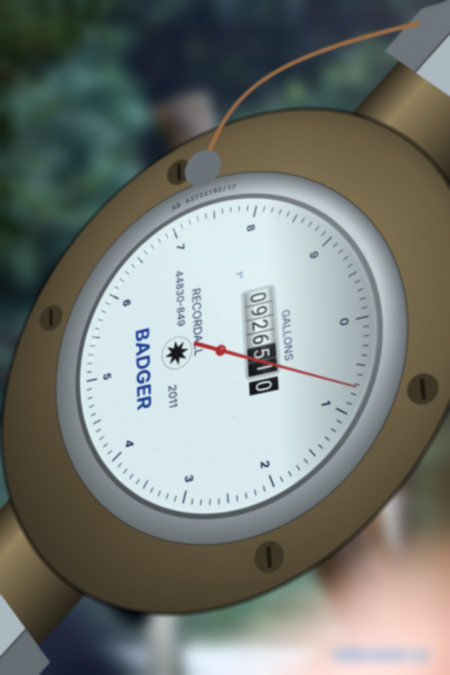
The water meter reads 926510.7
